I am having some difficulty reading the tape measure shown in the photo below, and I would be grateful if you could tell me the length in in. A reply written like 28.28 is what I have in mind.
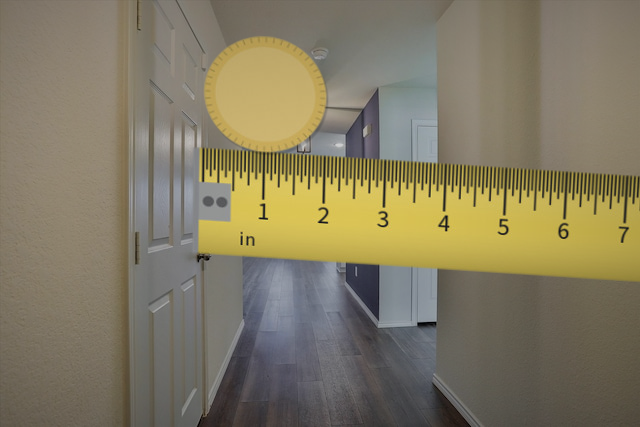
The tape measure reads 2
